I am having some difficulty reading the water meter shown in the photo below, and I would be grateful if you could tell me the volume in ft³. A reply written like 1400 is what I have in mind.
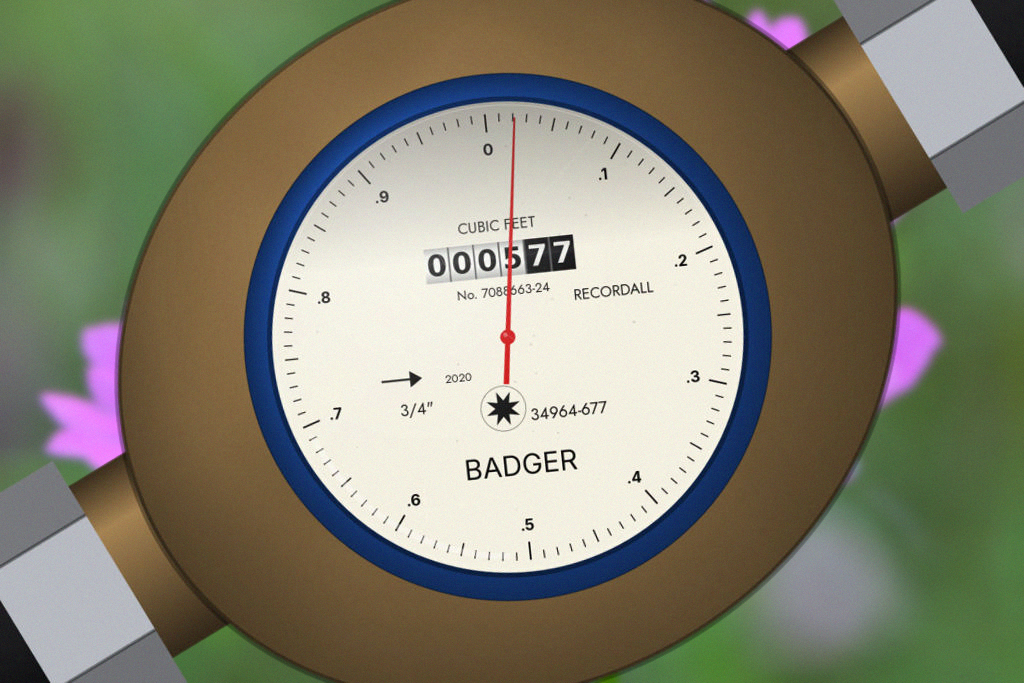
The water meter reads 577.02
